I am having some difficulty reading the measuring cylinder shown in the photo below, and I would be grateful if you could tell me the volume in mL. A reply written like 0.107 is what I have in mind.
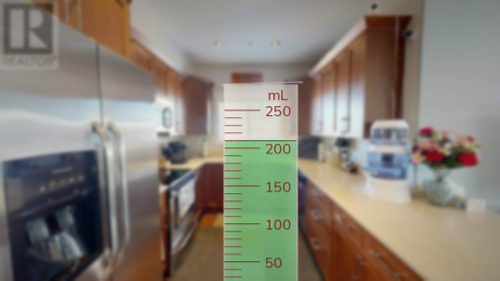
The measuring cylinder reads 210
